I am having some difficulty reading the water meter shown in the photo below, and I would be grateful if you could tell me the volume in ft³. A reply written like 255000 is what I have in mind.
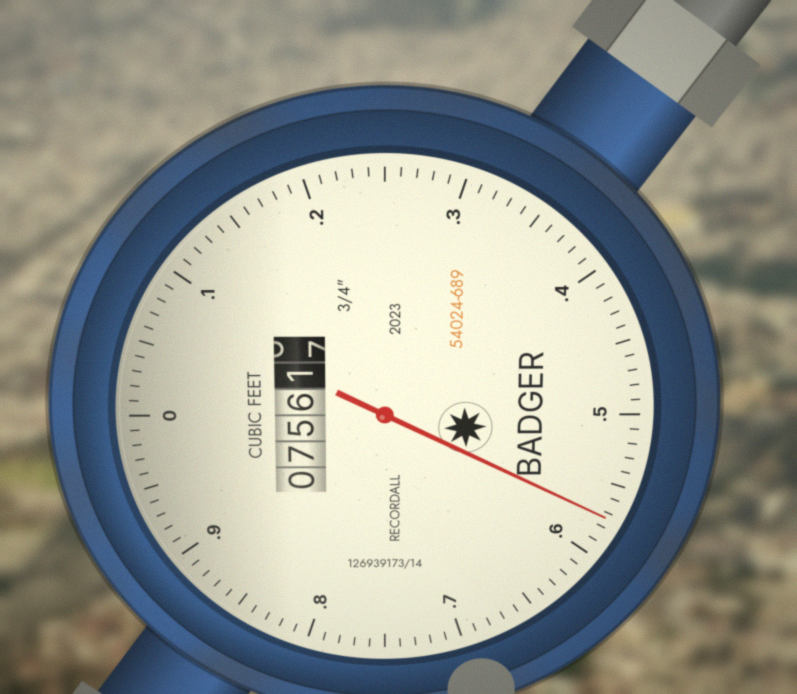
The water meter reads 75616.57
